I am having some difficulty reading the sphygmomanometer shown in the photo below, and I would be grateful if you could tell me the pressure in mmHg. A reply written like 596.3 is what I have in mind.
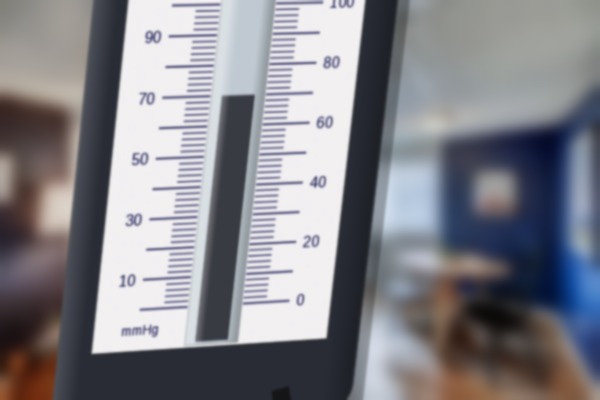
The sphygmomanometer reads 70
